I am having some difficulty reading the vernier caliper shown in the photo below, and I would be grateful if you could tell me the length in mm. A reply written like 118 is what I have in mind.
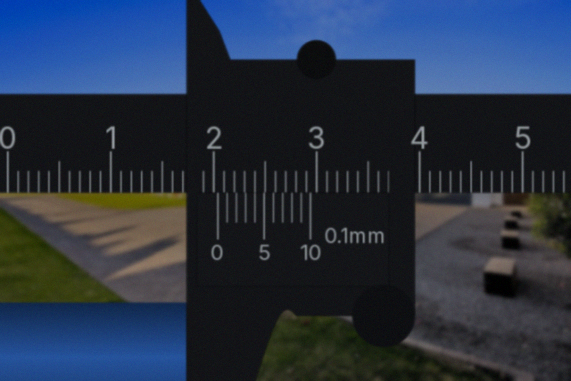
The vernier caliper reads 20.4
